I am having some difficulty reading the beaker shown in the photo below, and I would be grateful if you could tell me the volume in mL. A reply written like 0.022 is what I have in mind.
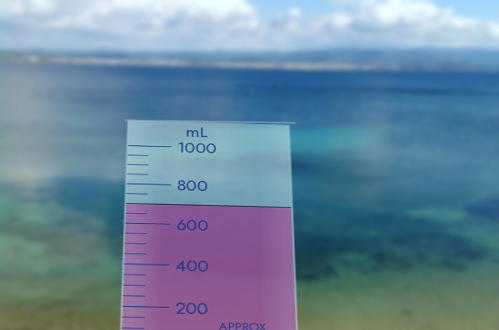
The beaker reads 700
